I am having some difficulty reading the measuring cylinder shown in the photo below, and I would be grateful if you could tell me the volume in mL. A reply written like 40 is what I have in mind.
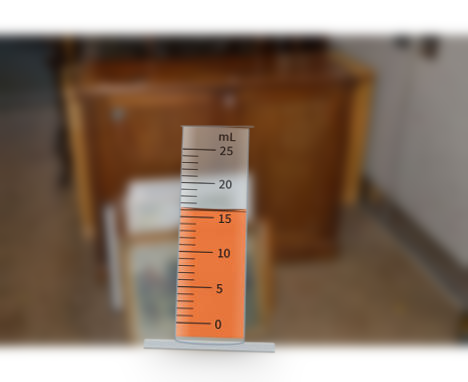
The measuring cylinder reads 16
